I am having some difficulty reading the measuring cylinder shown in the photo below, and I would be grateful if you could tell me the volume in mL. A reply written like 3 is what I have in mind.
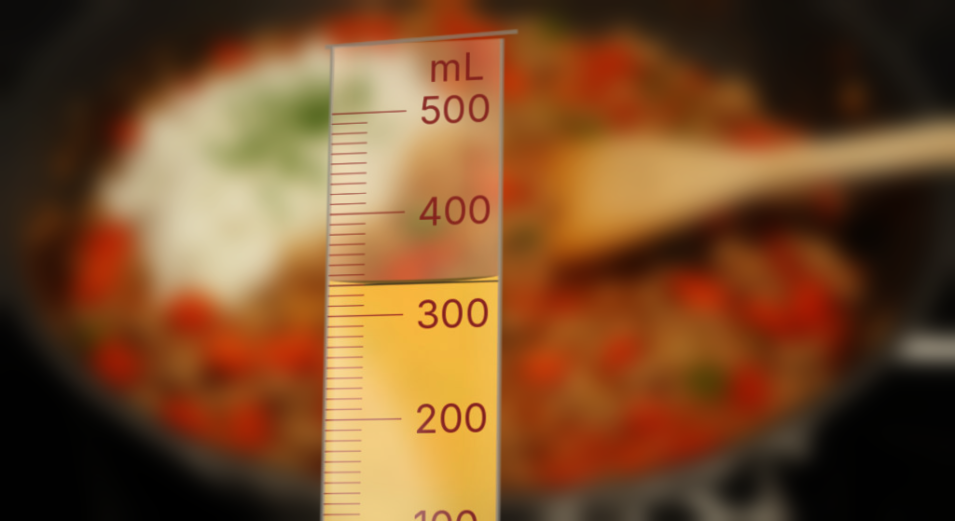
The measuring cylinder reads 330
